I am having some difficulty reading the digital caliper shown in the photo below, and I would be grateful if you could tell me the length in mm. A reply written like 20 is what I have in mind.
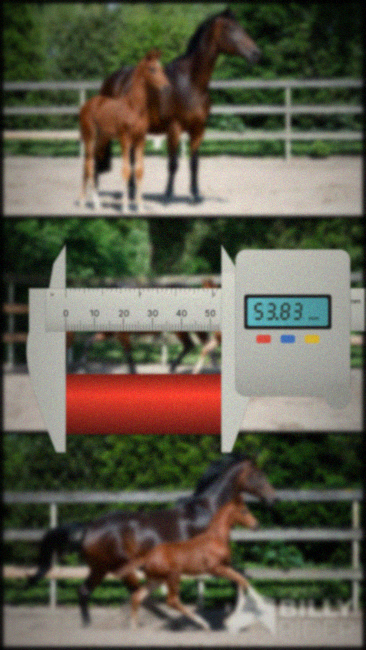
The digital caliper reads 53.83
